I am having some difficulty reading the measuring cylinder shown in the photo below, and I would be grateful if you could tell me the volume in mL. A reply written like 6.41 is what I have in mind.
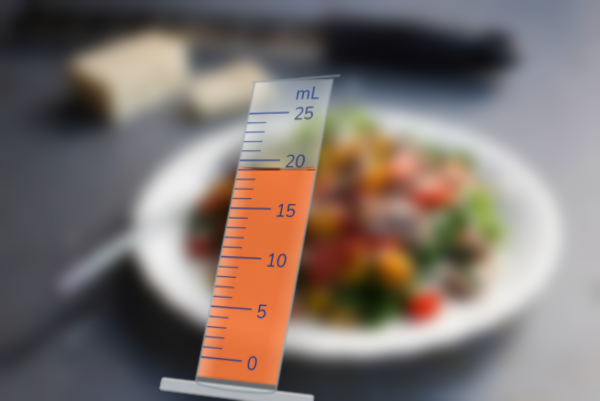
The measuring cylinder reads 19
